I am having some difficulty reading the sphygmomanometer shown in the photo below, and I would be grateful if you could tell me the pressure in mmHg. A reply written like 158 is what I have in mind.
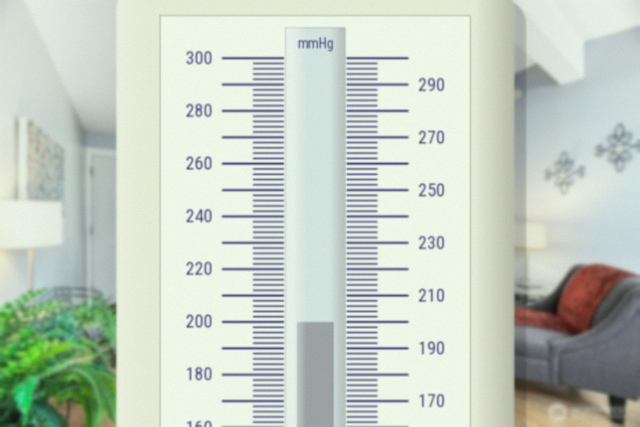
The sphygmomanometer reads 200
